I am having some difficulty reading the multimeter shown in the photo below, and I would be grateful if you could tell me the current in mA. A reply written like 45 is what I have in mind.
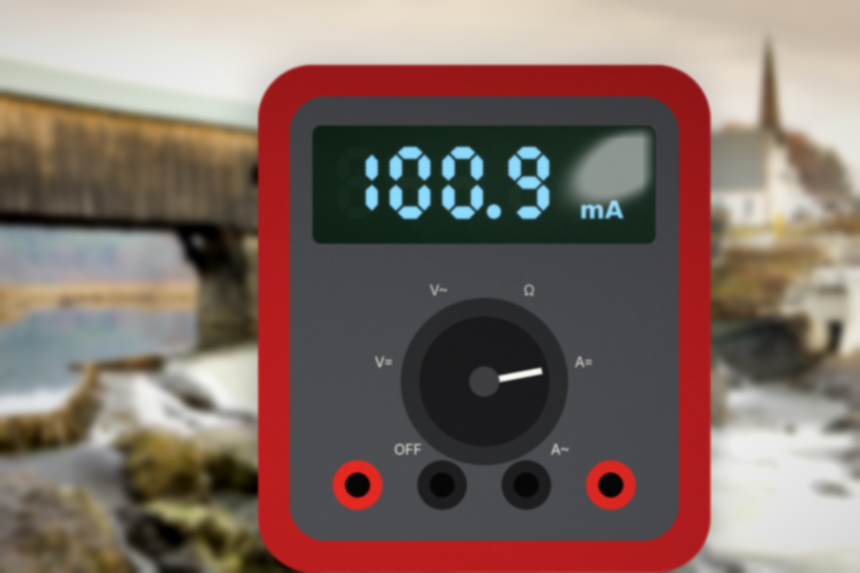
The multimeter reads 100.9
